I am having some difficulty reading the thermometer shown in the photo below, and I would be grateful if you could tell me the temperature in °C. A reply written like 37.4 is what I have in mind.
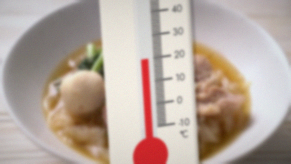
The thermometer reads 20
